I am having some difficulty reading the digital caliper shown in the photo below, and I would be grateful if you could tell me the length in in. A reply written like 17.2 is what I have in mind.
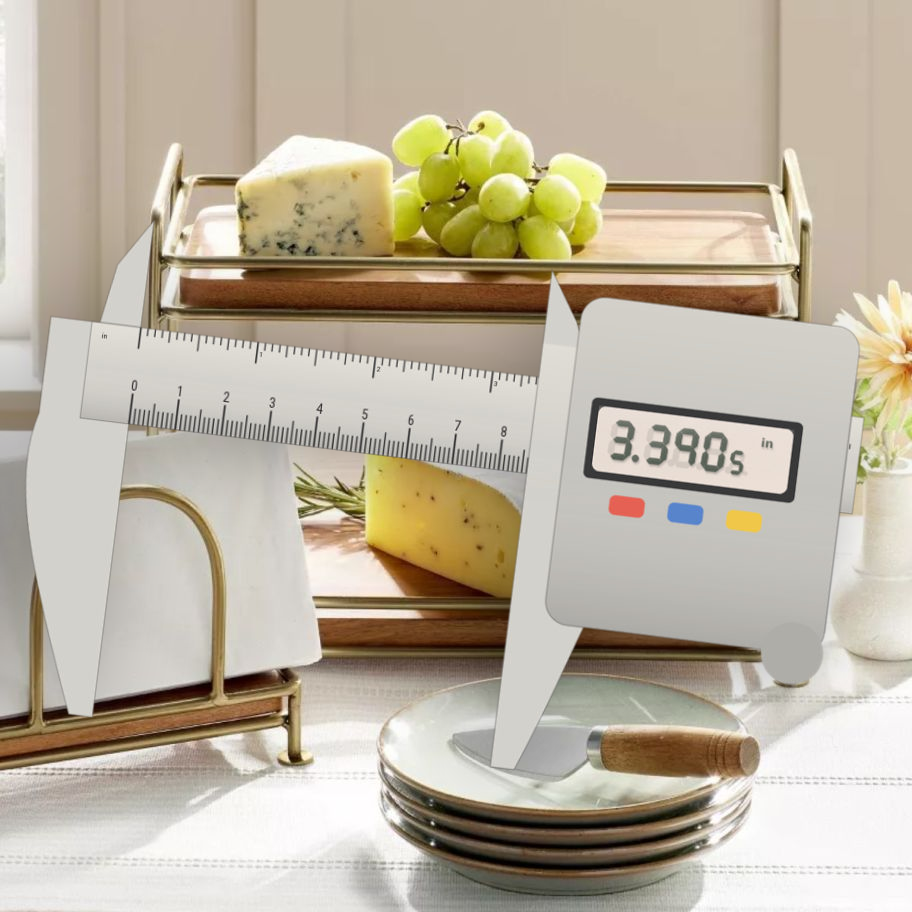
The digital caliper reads 3.3905
